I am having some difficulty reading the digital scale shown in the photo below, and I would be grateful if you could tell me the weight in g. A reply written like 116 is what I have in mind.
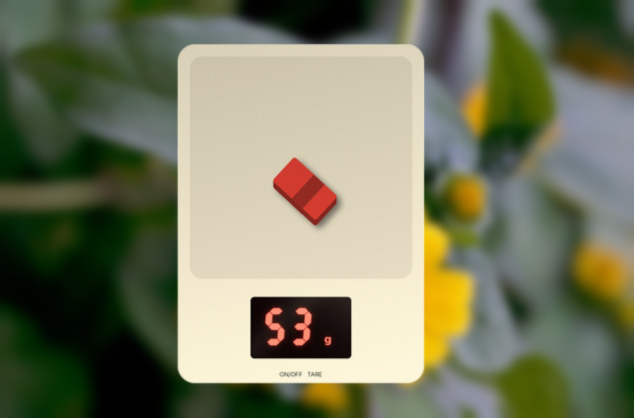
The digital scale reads 53
